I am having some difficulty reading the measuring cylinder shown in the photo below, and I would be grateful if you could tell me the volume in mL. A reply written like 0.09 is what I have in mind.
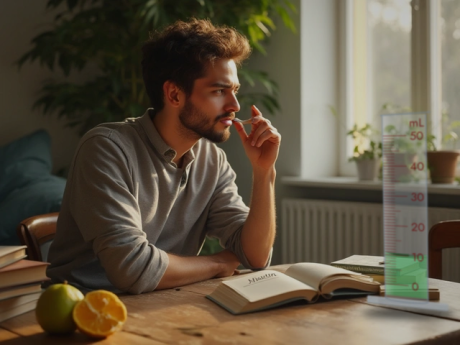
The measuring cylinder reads 10
